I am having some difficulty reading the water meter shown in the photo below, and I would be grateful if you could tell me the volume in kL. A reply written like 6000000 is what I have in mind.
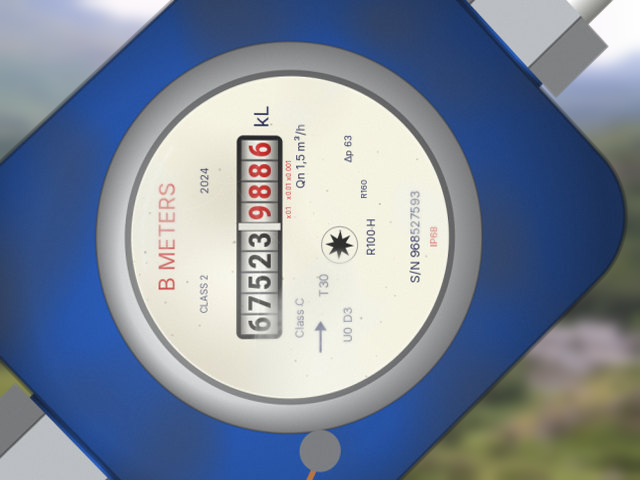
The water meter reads 67523.9886
